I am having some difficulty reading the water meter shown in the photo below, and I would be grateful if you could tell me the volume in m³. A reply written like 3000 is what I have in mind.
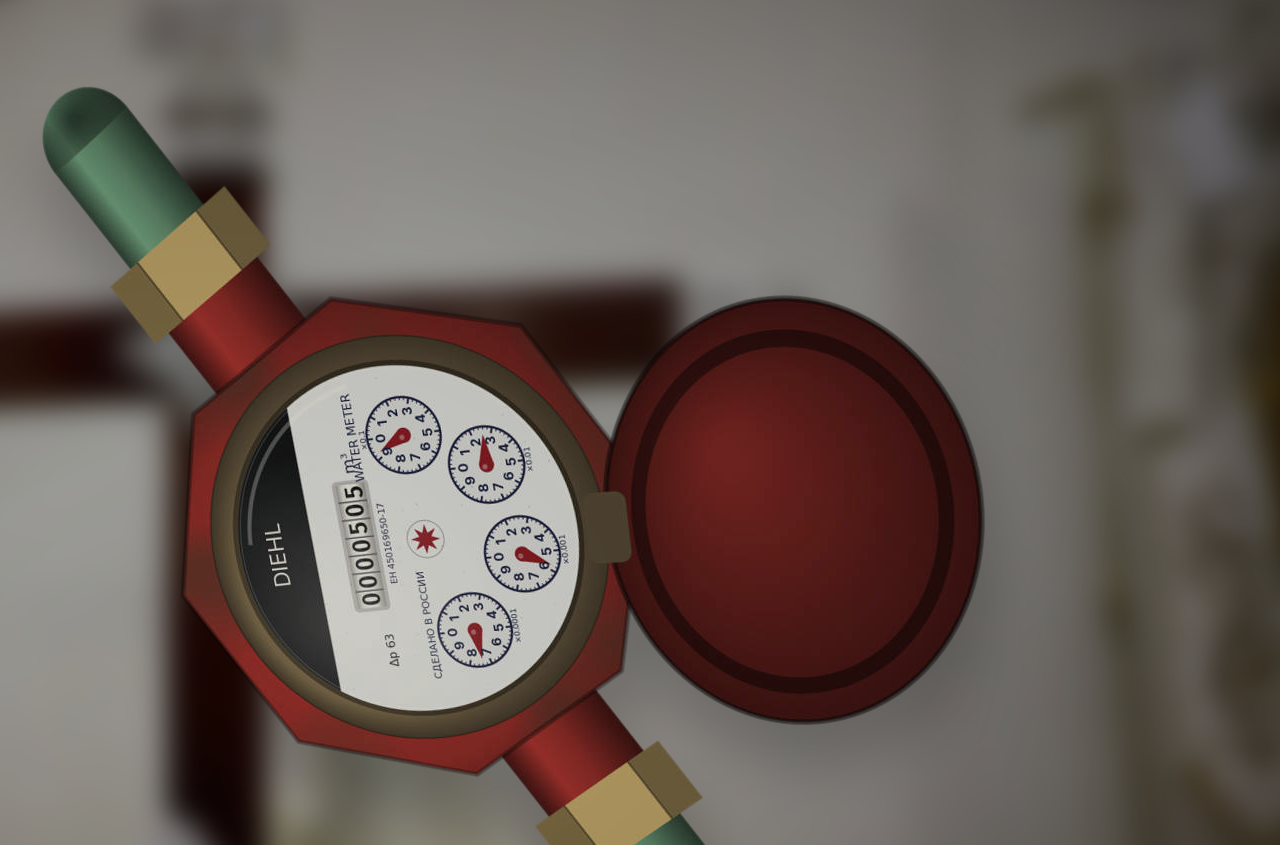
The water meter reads 504.9257
